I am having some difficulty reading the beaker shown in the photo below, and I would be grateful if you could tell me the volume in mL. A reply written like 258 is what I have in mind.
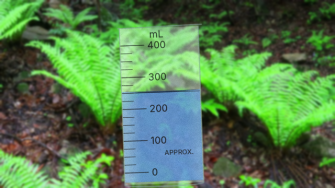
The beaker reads 250
